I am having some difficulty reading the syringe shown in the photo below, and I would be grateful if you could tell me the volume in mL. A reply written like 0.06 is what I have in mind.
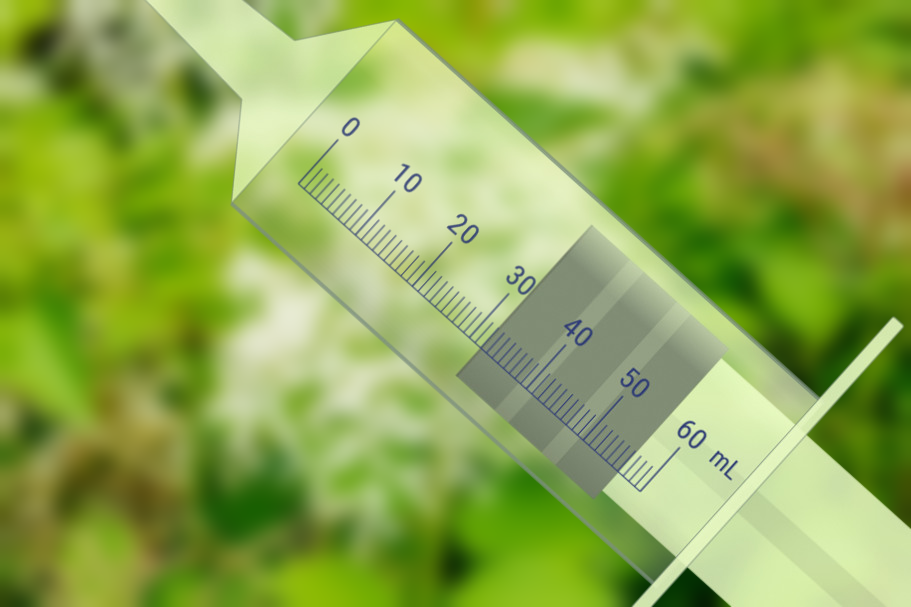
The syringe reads 32
